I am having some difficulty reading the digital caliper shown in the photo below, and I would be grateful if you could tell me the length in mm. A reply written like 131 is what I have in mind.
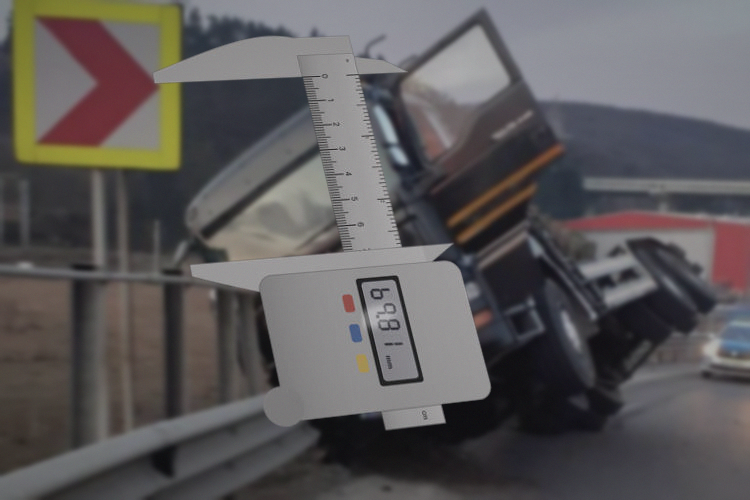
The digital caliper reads 69.81
